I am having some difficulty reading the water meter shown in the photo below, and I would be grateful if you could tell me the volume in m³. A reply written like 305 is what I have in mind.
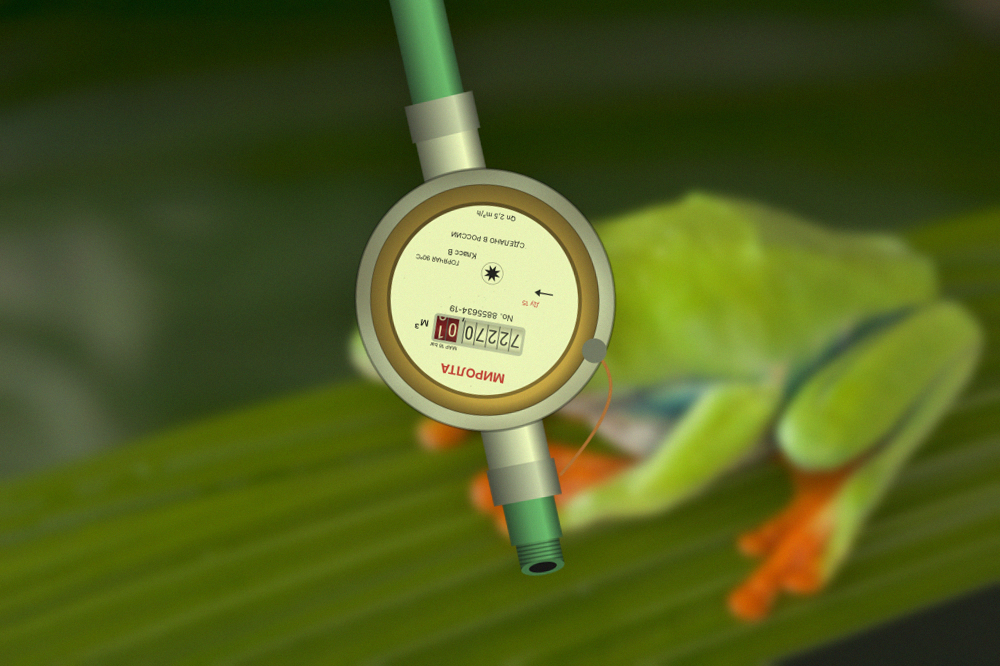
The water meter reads 72270.01
